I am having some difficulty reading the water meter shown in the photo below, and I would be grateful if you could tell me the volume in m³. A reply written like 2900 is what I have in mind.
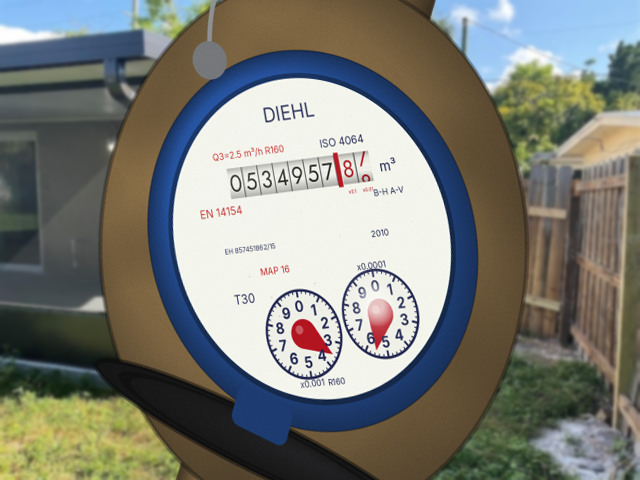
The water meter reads 534957.8735
